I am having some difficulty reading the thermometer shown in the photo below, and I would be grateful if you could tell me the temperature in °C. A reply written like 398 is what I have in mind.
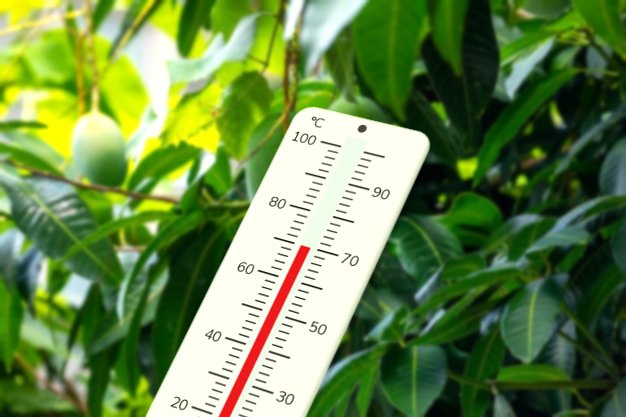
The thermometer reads 70
